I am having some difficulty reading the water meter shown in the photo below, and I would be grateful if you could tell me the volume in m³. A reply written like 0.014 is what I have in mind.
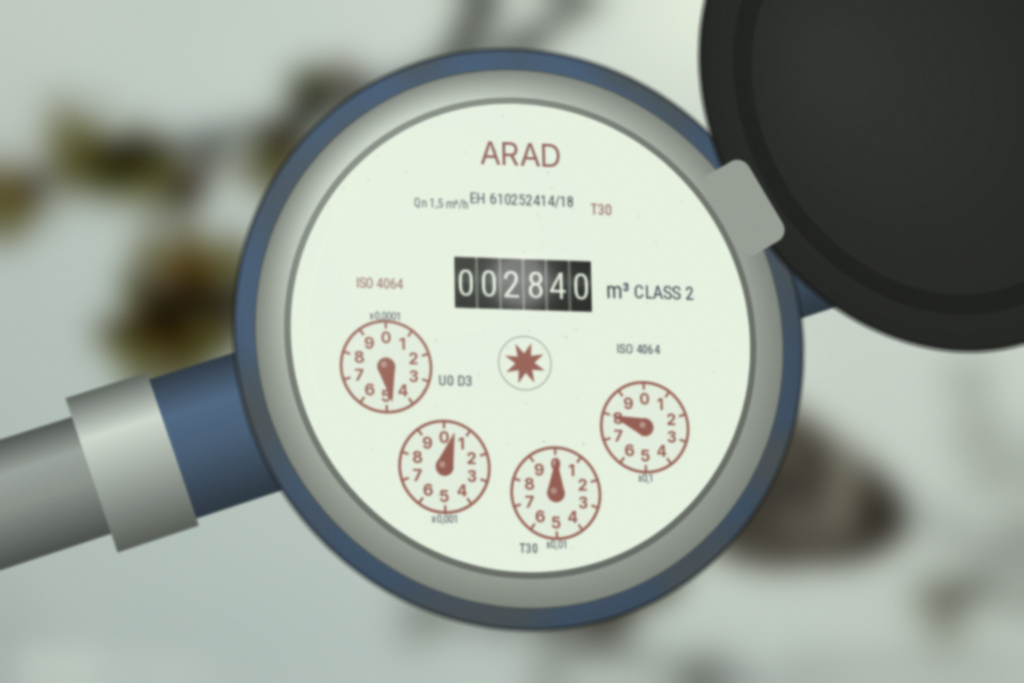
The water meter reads 2840.8004
